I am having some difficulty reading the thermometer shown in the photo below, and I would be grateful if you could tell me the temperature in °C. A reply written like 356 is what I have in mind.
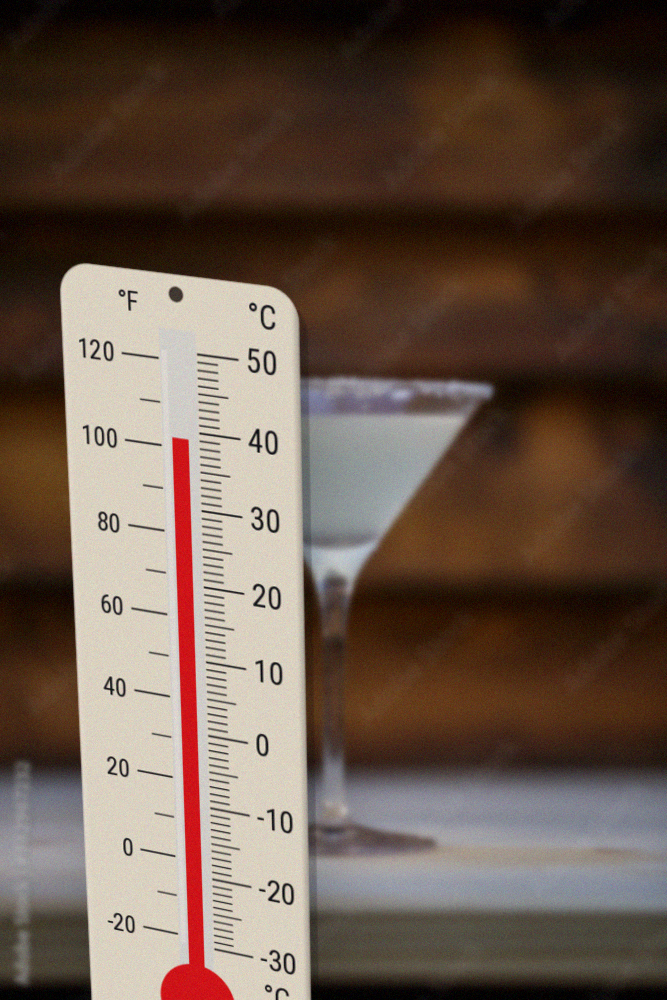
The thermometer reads 39
